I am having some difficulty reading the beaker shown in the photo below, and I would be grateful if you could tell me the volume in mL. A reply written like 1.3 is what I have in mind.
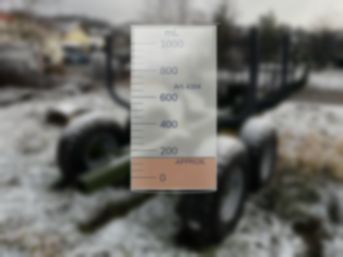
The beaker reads 150
